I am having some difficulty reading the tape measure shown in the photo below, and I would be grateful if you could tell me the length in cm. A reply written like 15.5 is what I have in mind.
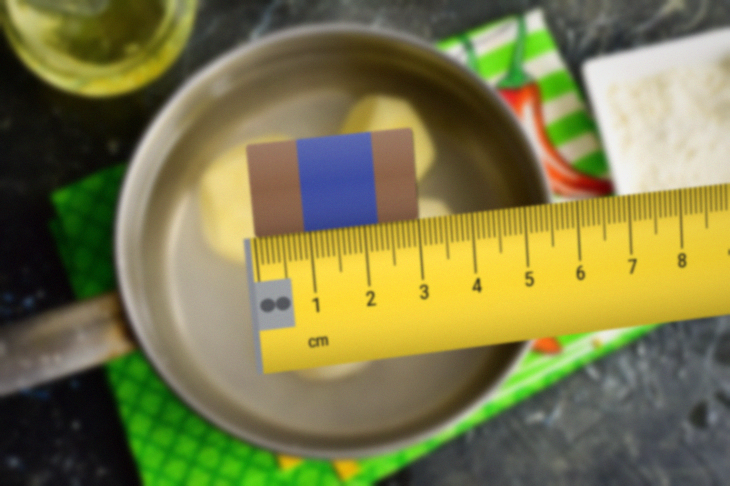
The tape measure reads 3
